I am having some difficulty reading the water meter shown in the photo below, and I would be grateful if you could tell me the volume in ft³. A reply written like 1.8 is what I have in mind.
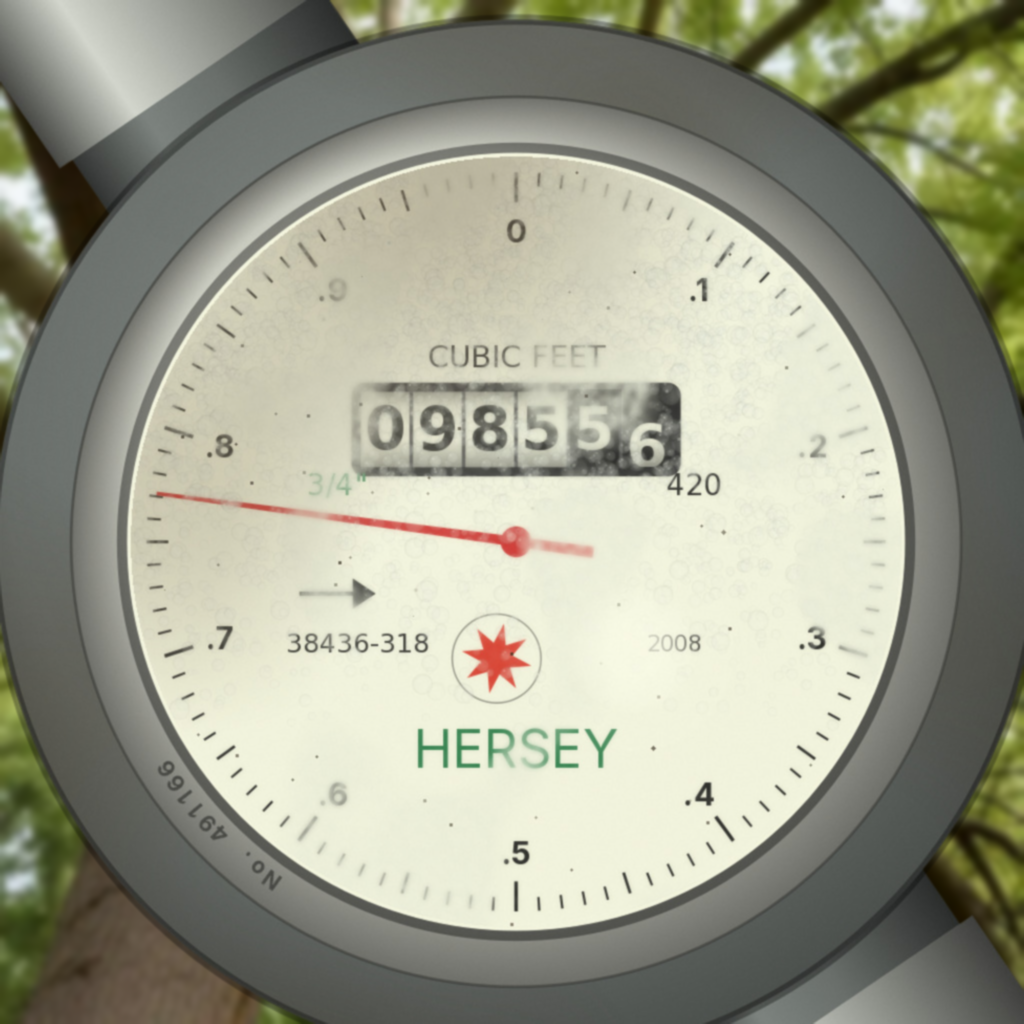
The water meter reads 98555.77
